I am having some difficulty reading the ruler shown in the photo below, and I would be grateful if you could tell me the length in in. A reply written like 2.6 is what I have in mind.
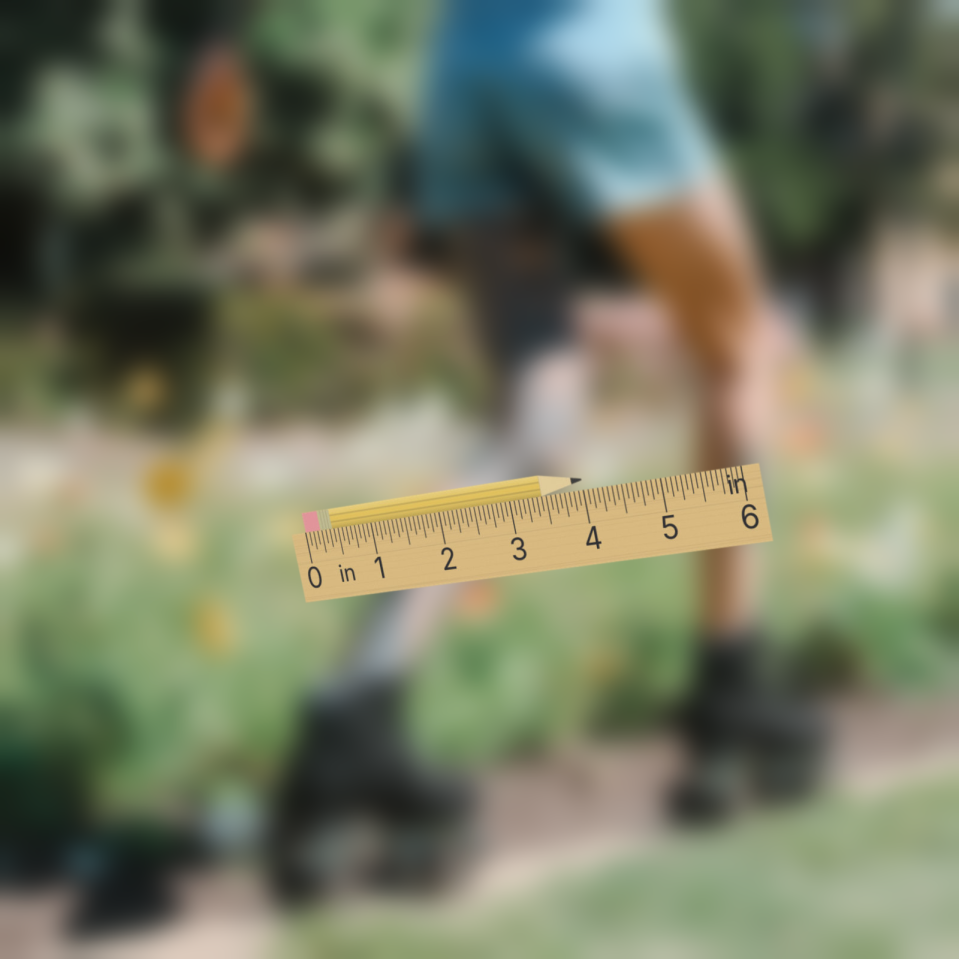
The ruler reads 4
